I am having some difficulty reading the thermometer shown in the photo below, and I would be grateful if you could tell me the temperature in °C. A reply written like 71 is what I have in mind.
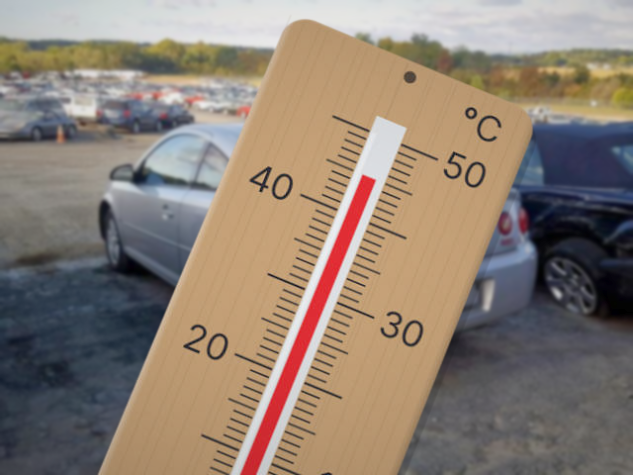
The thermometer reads 45
